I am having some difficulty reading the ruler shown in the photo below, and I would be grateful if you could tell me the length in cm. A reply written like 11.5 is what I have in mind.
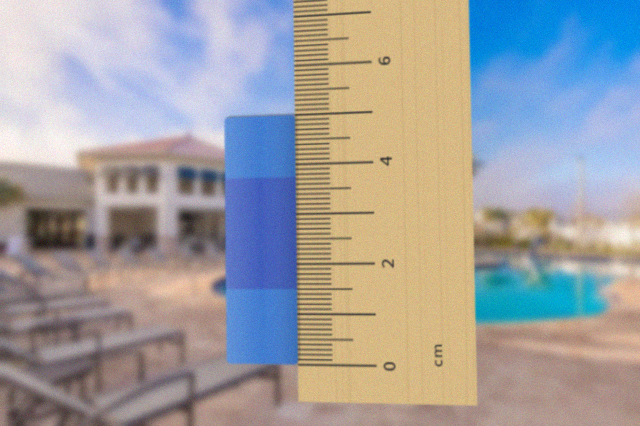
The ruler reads 5
